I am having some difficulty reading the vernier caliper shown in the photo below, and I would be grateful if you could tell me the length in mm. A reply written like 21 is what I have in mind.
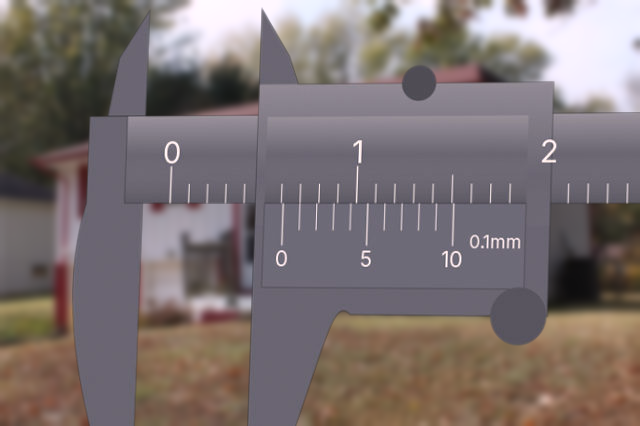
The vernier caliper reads 6.1
